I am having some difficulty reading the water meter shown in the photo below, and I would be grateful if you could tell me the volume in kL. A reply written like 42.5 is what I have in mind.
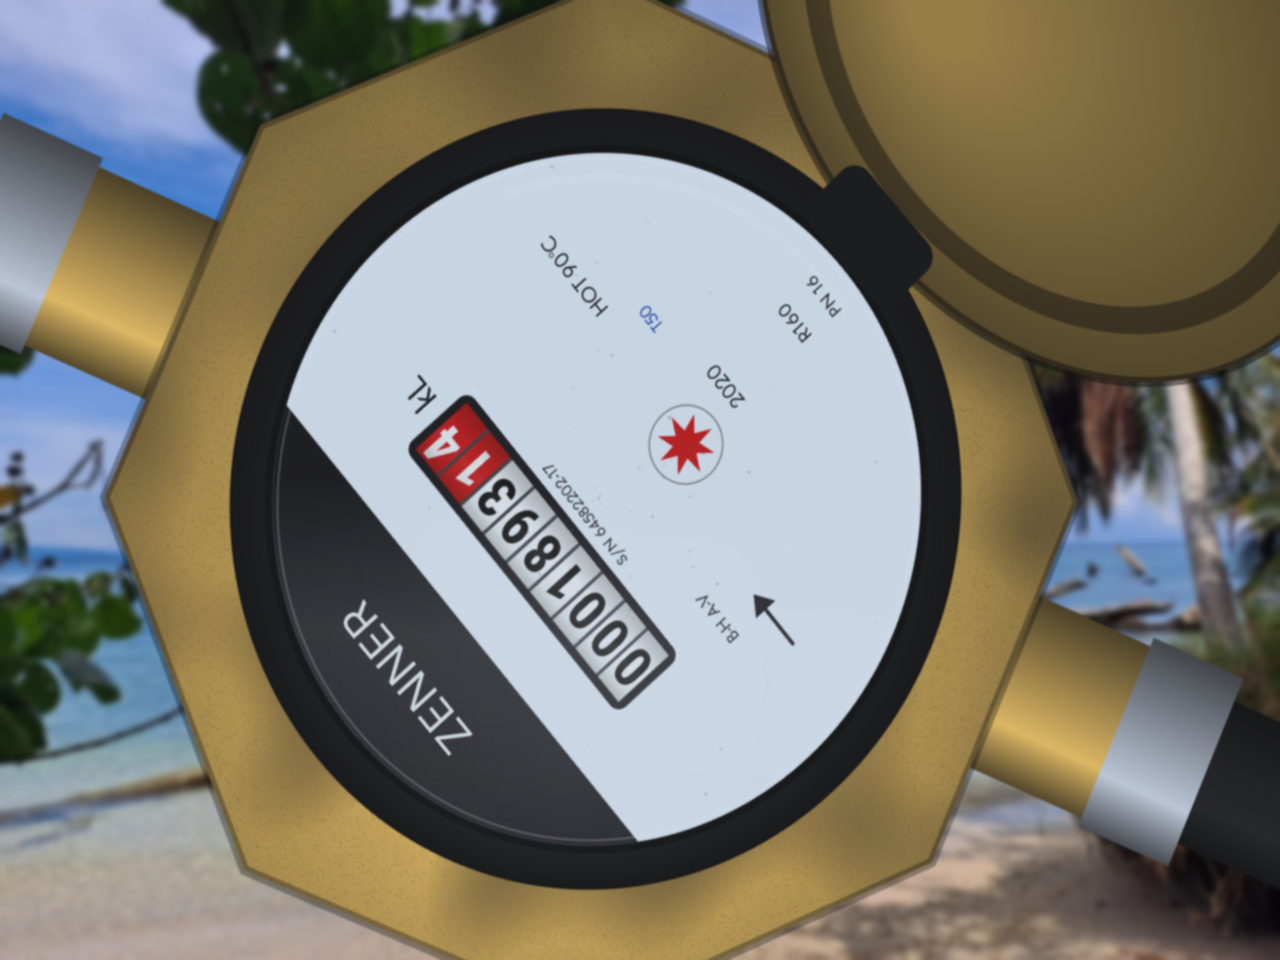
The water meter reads 1893.14
